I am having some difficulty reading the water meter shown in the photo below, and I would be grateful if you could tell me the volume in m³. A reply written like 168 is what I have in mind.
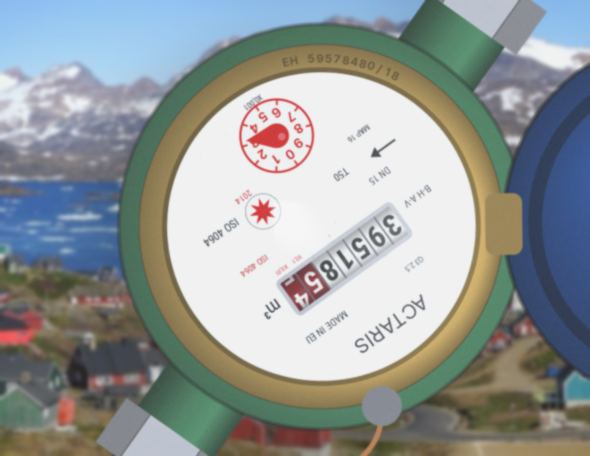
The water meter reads 39518.543
